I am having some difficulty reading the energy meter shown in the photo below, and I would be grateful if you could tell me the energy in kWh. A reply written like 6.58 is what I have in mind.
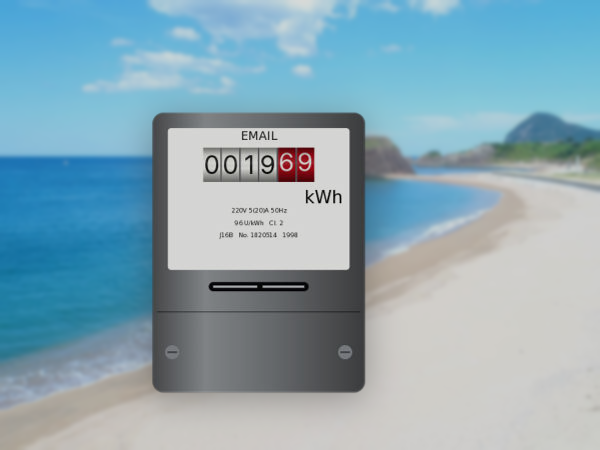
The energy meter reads 19.69
